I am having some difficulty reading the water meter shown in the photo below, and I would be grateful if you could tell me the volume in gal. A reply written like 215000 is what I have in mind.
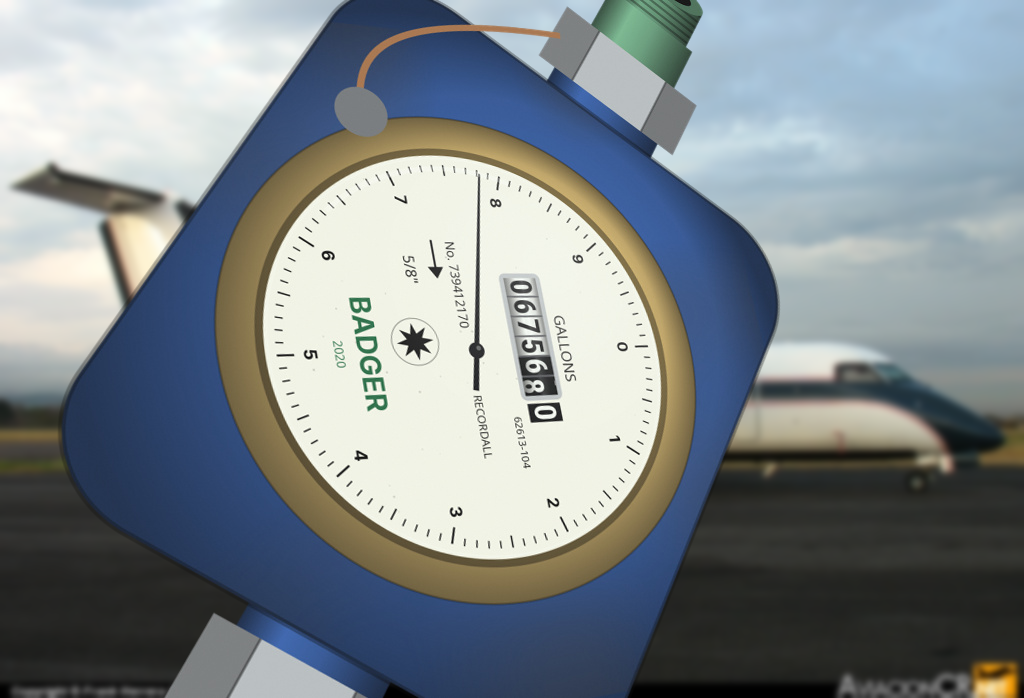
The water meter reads 675677.8
